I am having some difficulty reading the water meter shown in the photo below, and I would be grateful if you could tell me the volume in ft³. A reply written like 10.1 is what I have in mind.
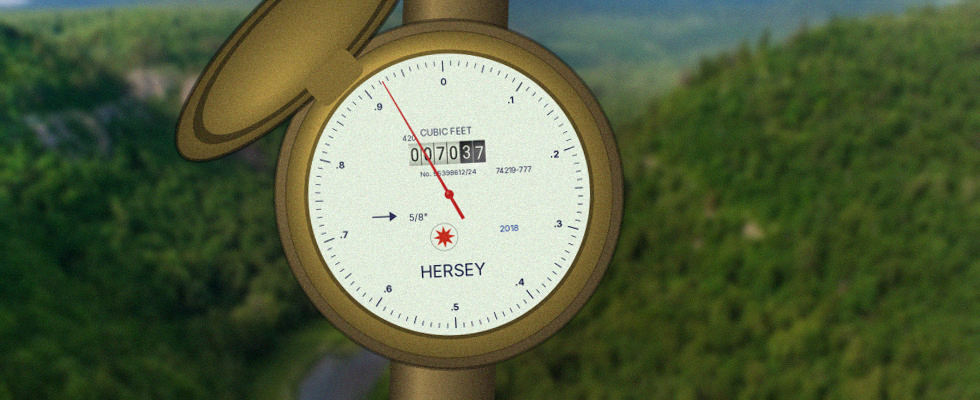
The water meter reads 7036.92
